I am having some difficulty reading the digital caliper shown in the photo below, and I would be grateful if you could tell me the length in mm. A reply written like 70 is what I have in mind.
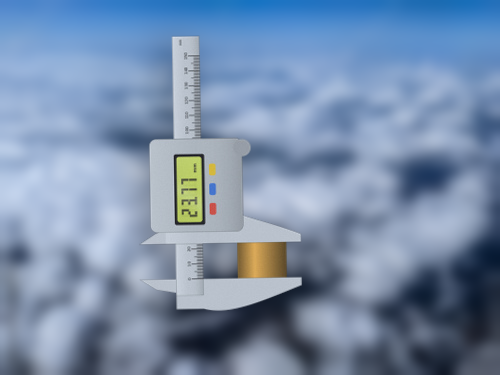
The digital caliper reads 23.77
